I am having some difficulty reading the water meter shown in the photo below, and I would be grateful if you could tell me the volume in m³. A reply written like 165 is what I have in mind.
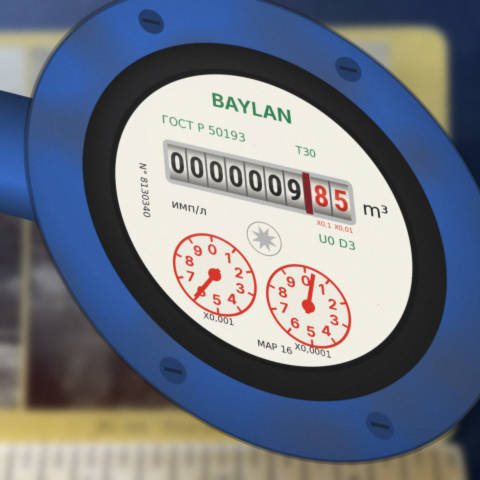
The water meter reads 9.8560
